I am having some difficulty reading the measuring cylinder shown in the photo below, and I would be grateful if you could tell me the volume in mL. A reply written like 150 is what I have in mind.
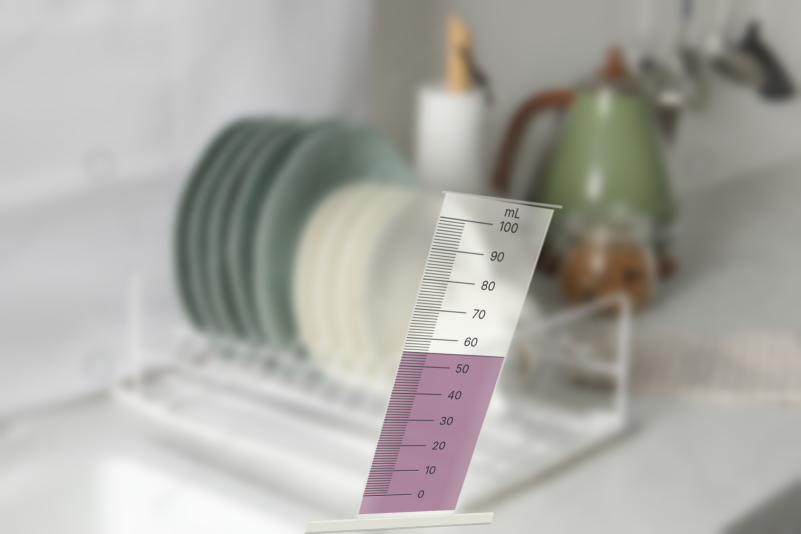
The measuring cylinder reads 55
